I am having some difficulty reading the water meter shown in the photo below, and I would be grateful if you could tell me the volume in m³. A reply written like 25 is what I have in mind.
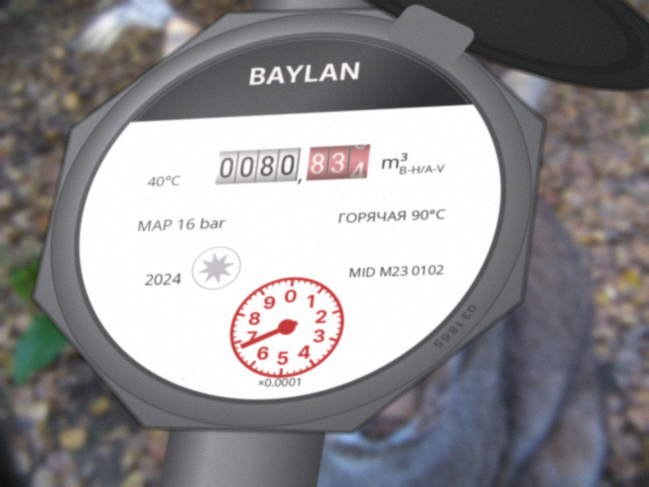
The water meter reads 80.8336
